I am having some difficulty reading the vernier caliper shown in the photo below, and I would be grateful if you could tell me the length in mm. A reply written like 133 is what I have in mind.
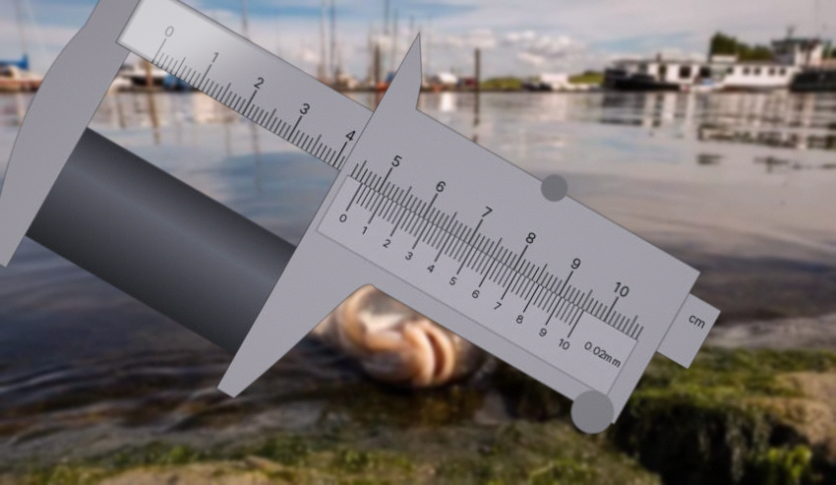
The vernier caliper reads 46.5
